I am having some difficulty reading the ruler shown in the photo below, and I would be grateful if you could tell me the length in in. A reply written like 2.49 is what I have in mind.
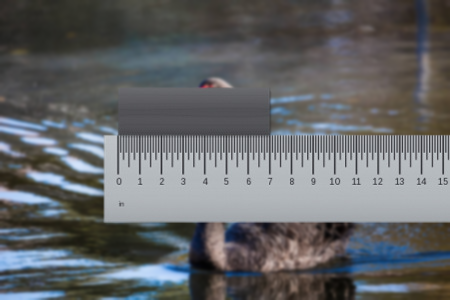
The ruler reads 7
